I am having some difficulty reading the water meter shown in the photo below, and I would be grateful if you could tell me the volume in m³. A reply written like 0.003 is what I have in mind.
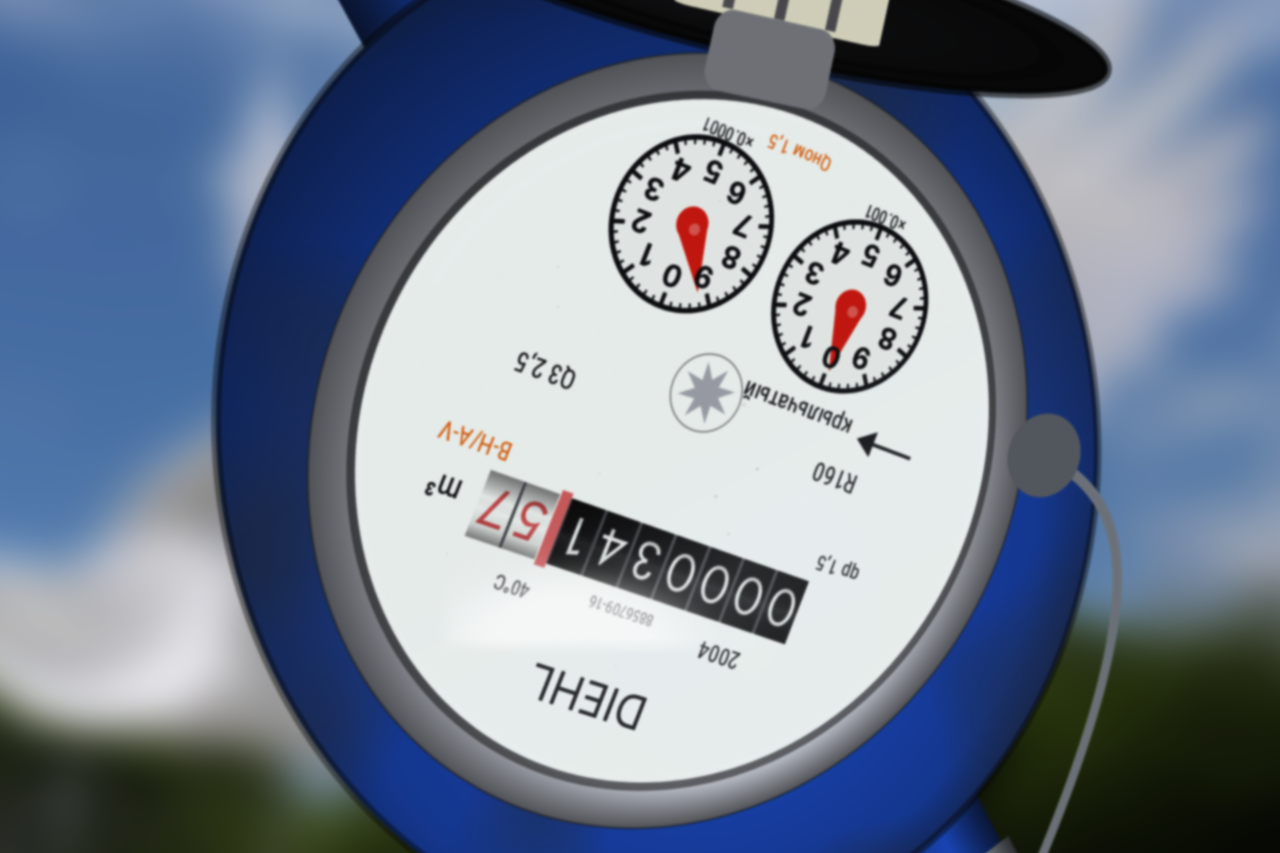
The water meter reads 341.5699
